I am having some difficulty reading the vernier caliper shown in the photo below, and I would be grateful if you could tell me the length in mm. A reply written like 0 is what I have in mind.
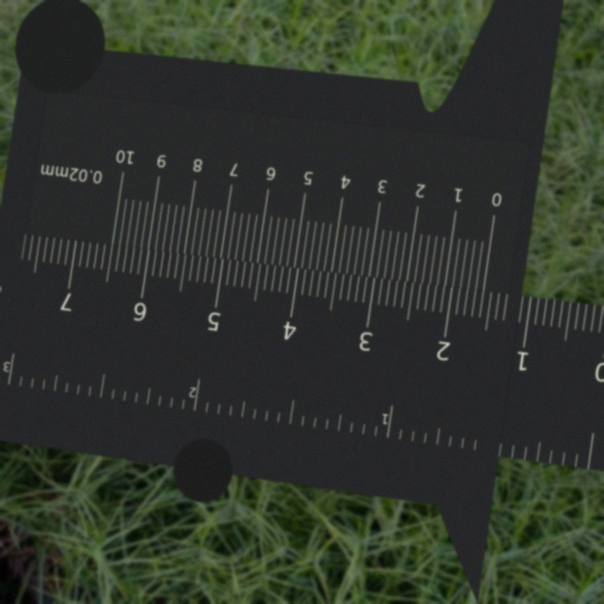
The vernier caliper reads 16.0
